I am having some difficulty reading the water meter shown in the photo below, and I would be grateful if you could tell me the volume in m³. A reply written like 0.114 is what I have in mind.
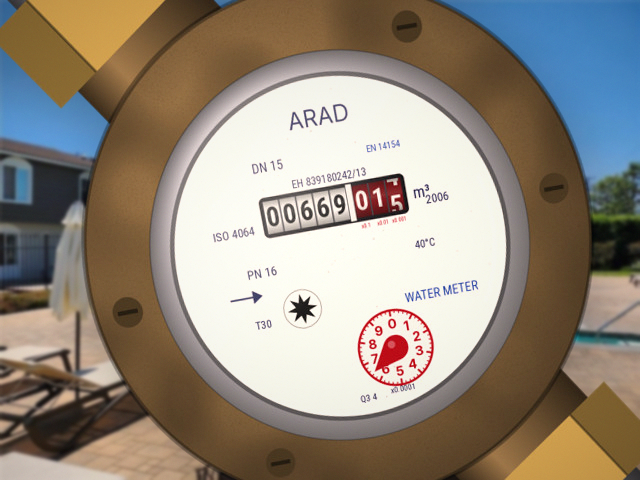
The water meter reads 669.0146
